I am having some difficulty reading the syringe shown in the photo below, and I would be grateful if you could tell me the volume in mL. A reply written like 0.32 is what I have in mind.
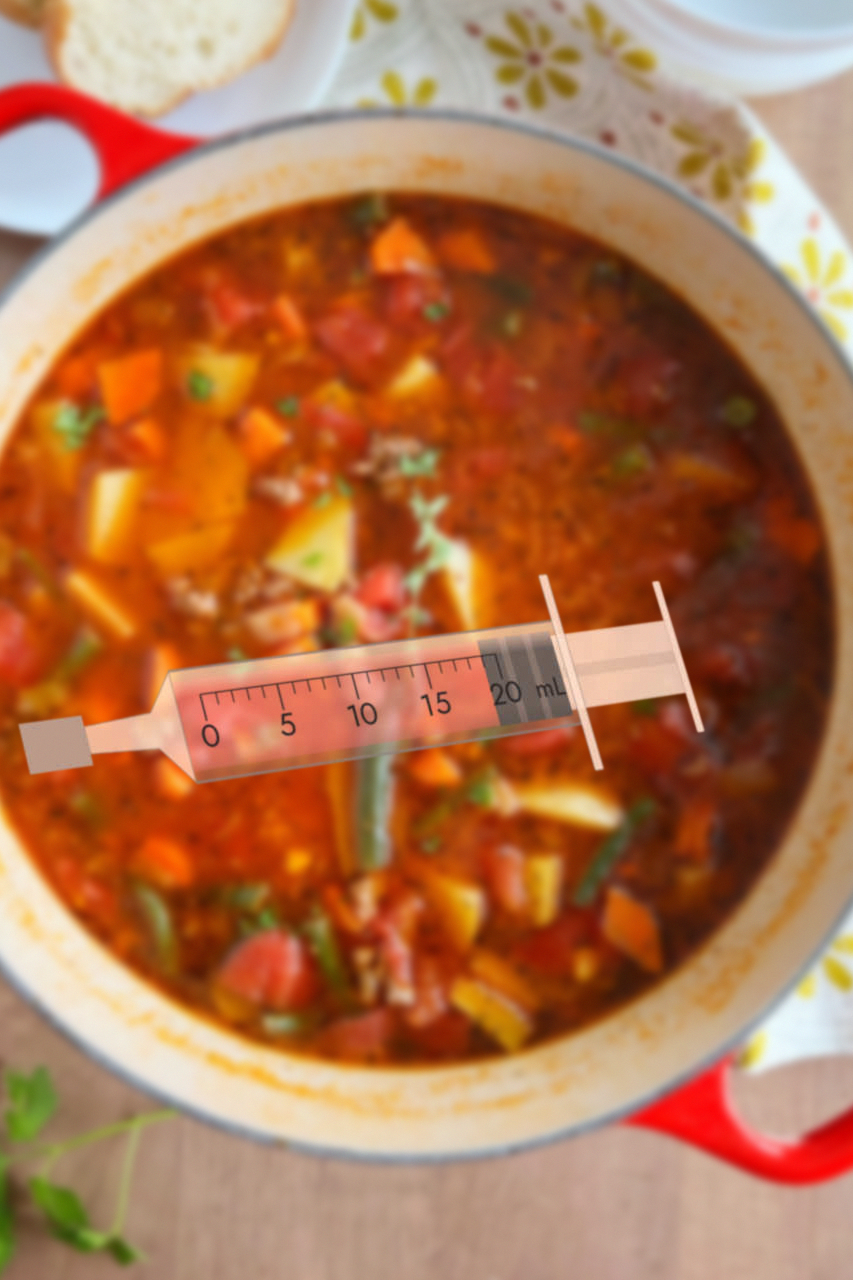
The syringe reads 19
